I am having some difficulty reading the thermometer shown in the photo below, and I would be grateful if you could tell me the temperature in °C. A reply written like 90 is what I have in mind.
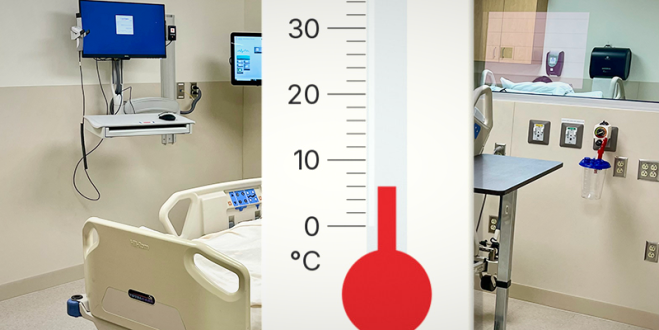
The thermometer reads 6
